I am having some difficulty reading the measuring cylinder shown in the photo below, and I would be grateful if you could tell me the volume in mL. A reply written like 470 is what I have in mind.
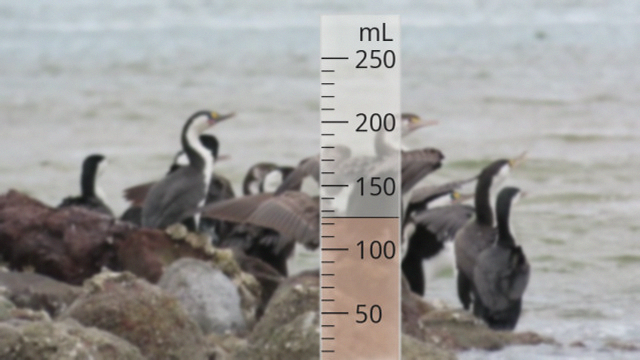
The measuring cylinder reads 125
